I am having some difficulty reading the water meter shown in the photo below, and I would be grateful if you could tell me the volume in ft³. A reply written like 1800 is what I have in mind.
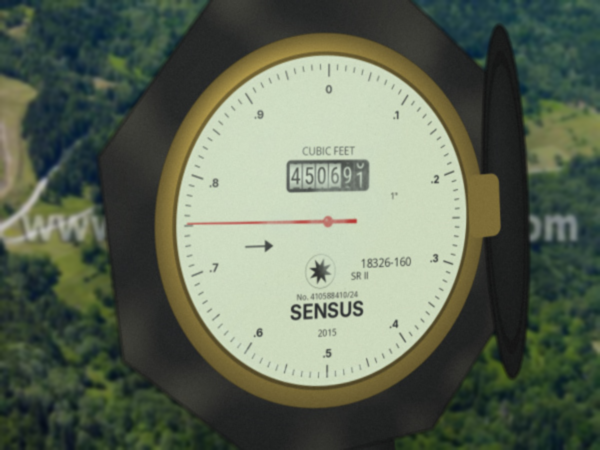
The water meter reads 450690.75
